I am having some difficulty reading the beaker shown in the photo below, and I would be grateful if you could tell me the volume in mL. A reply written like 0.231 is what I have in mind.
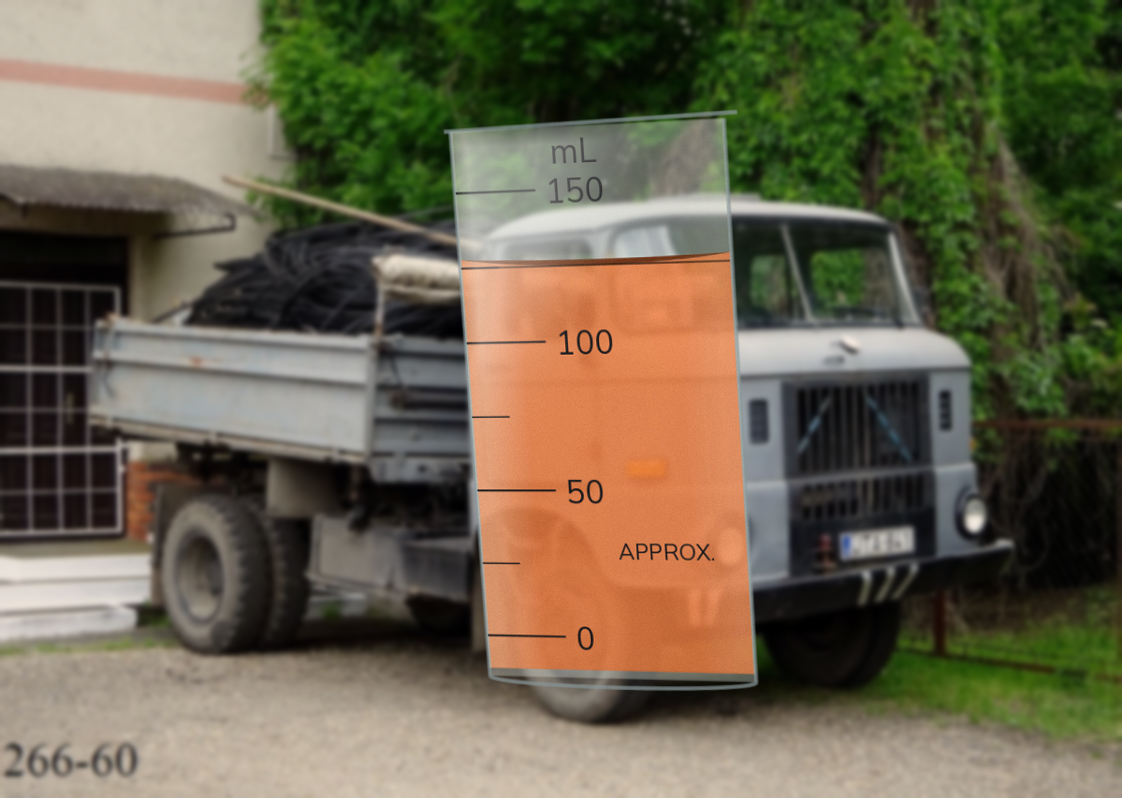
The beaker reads 125
